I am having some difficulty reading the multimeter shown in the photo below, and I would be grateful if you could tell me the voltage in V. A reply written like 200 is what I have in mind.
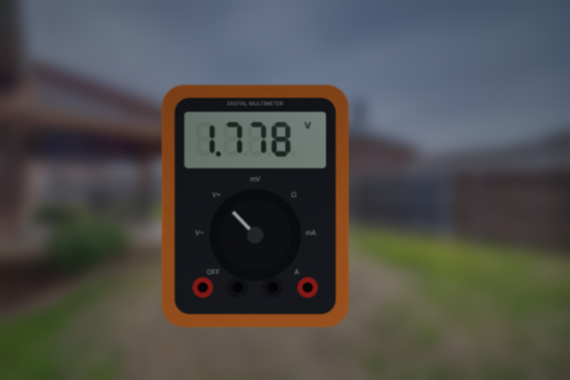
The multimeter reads 1.778
